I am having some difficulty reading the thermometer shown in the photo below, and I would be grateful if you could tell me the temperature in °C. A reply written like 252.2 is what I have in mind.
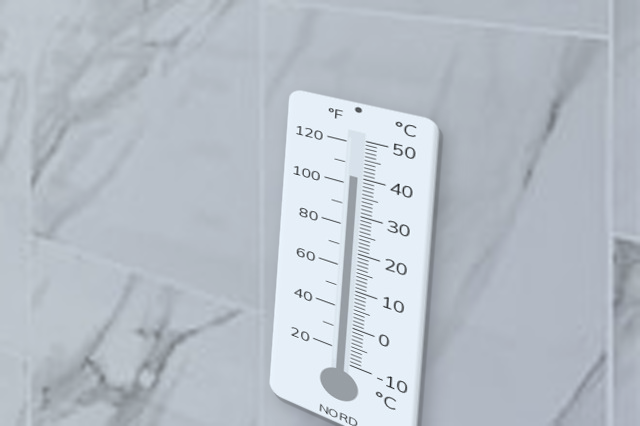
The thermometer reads 40
